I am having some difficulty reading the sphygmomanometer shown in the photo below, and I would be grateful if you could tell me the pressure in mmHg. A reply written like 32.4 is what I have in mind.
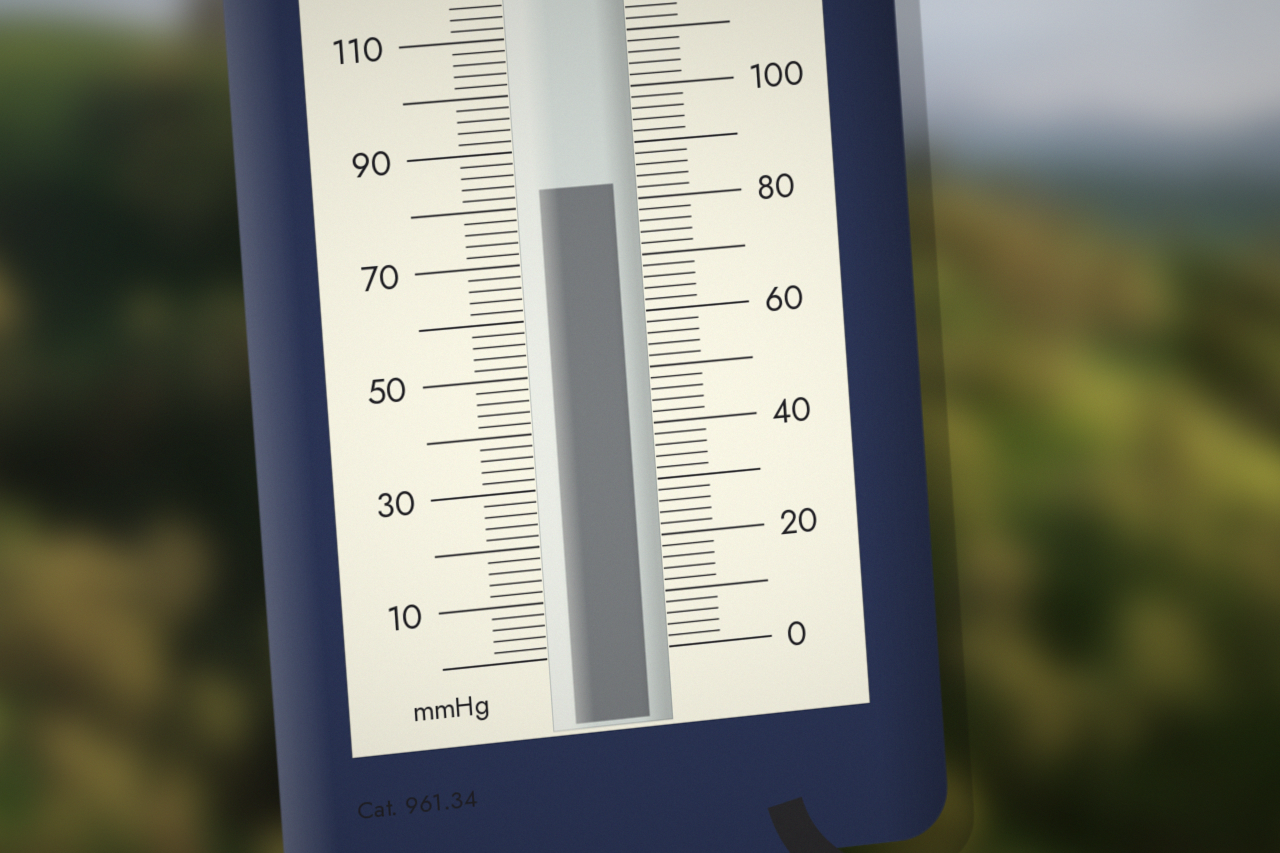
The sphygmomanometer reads 83
